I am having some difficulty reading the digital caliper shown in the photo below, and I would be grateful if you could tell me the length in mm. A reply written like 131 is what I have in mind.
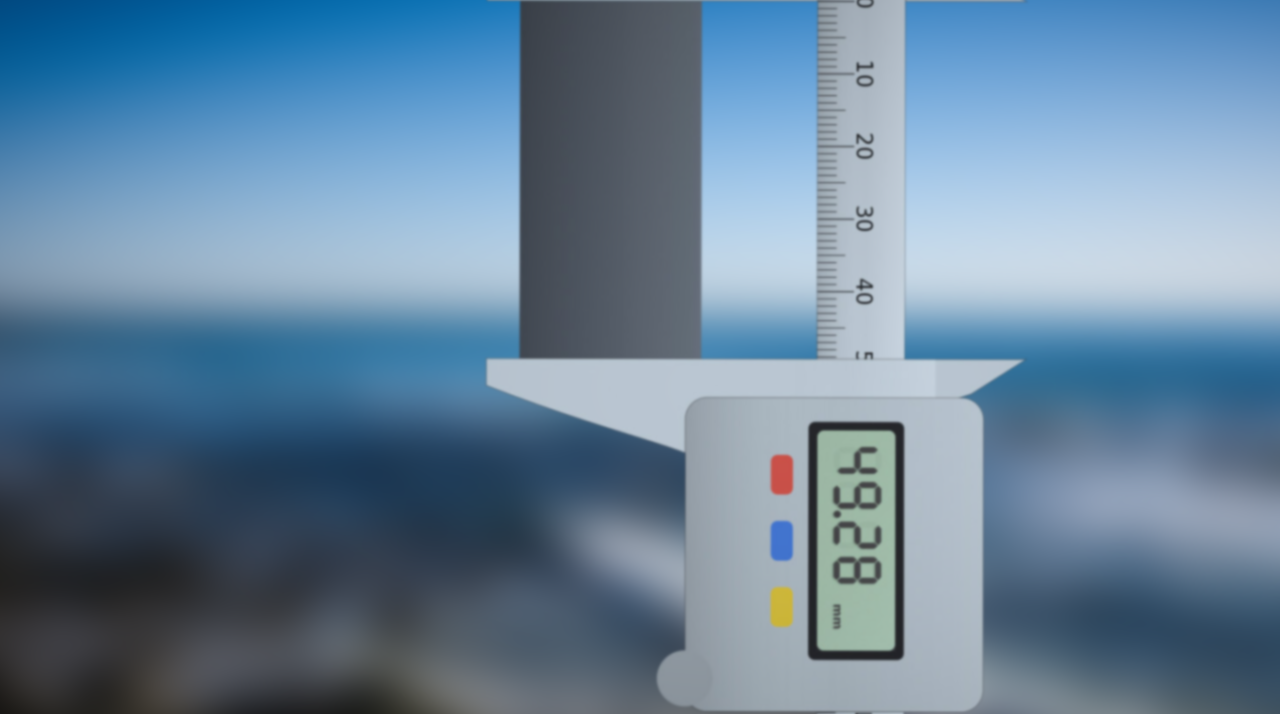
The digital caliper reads 49.28
